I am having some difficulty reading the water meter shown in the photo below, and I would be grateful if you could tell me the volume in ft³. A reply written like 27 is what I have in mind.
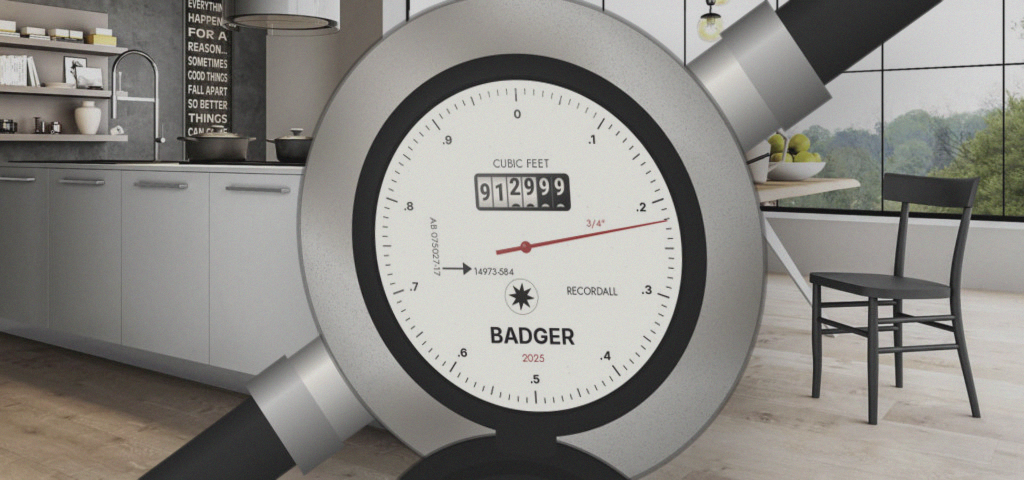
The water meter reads 912999.22
